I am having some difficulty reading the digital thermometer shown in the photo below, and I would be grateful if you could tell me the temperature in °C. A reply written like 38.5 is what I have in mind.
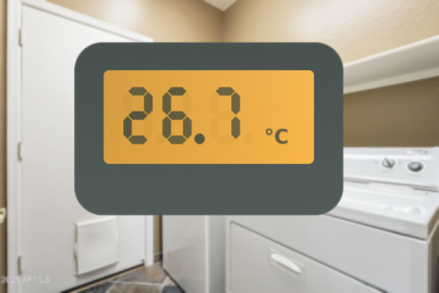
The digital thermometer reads 26.7
